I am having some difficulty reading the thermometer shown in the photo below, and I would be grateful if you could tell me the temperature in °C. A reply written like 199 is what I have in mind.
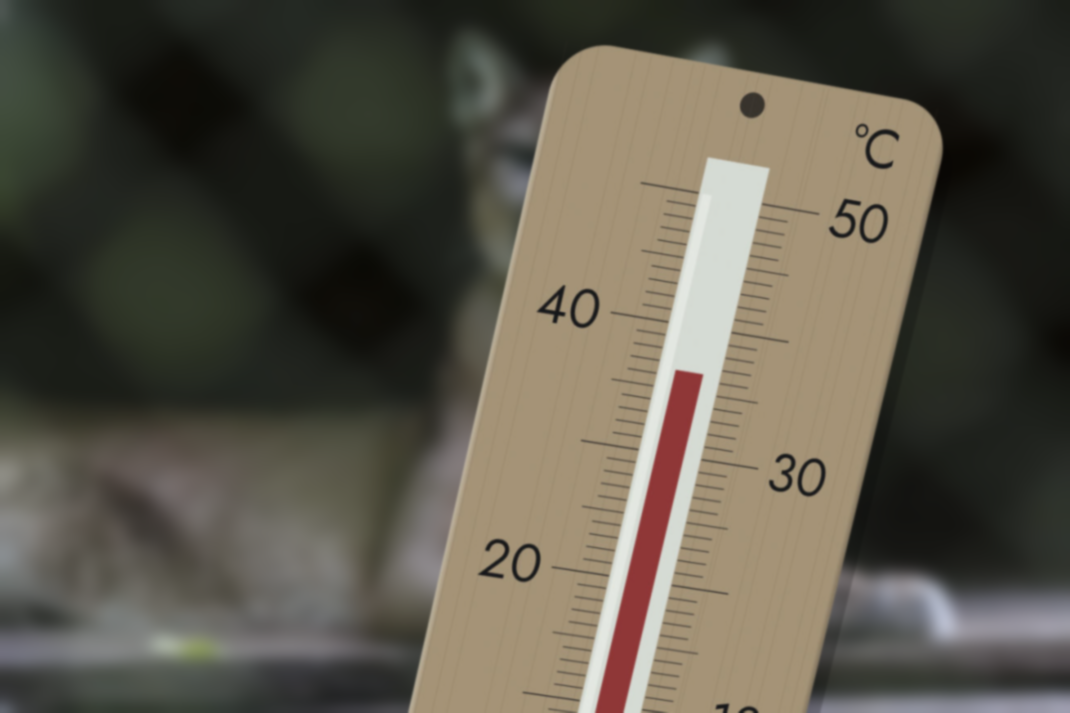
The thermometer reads 36.5
